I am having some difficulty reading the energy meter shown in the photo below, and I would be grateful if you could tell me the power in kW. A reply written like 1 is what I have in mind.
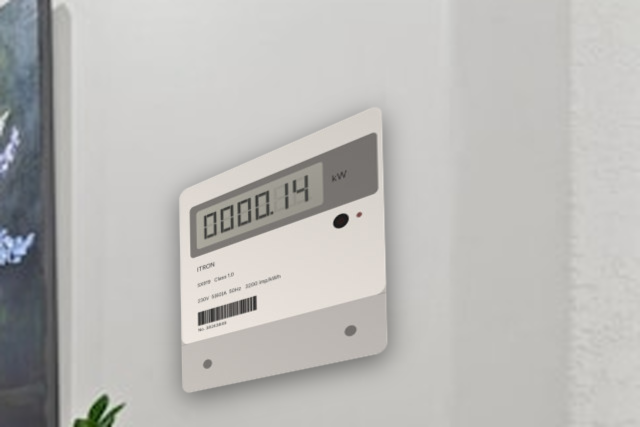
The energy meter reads 0.14
